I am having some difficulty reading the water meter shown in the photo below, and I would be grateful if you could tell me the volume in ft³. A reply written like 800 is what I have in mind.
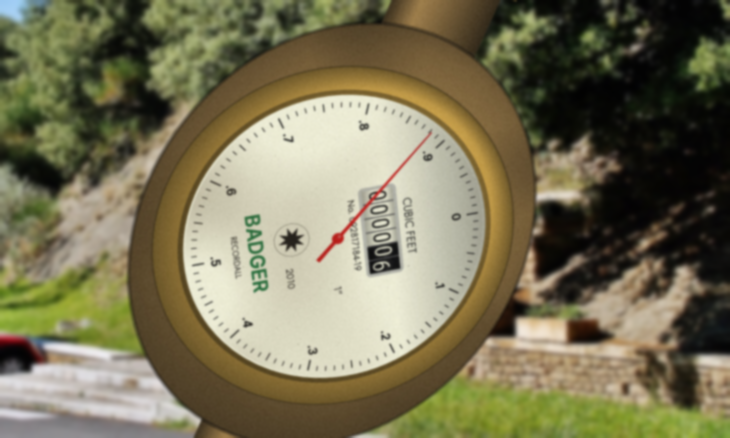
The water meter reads 5.88
